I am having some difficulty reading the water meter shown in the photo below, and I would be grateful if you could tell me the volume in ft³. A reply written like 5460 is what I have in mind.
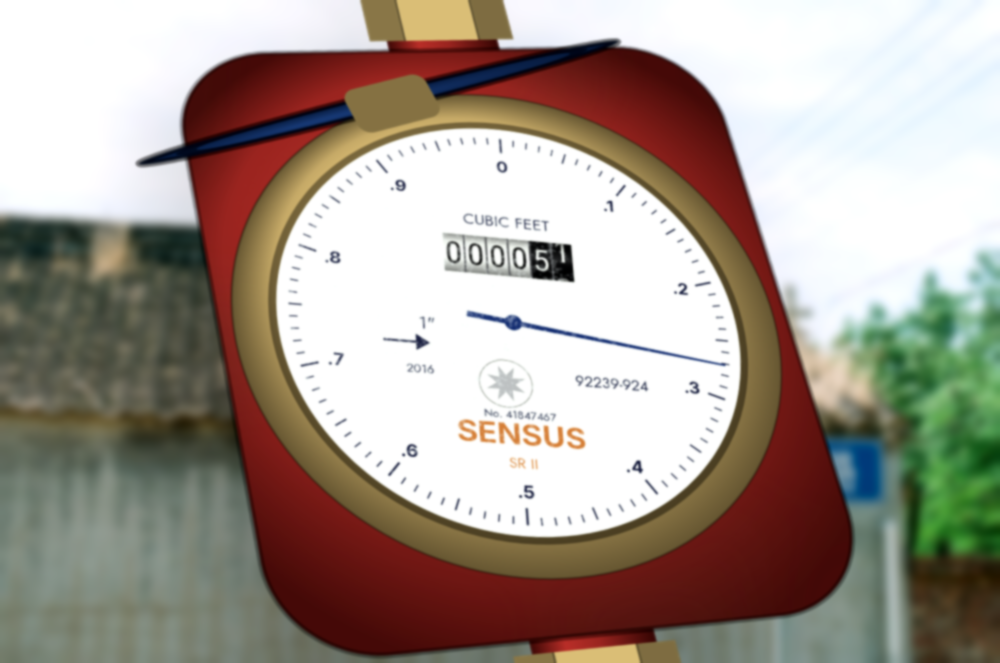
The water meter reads 51.27
